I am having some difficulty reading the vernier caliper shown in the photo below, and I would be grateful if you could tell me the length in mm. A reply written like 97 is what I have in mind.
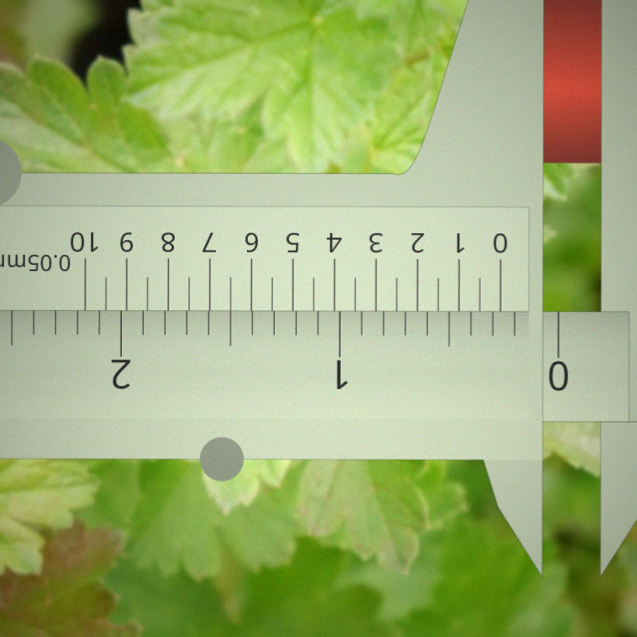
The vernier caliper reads 2.65
